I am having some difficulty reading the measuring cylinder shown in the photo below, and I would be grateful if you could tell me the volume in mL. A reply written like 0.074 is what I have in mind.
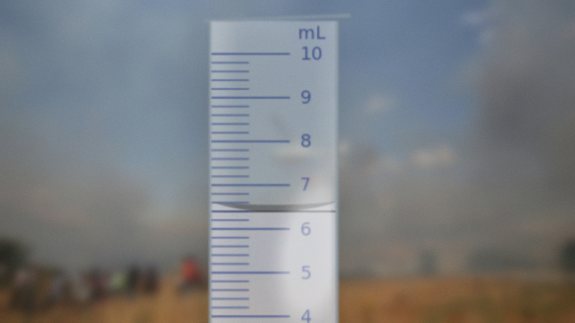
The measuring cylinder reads 6.4
